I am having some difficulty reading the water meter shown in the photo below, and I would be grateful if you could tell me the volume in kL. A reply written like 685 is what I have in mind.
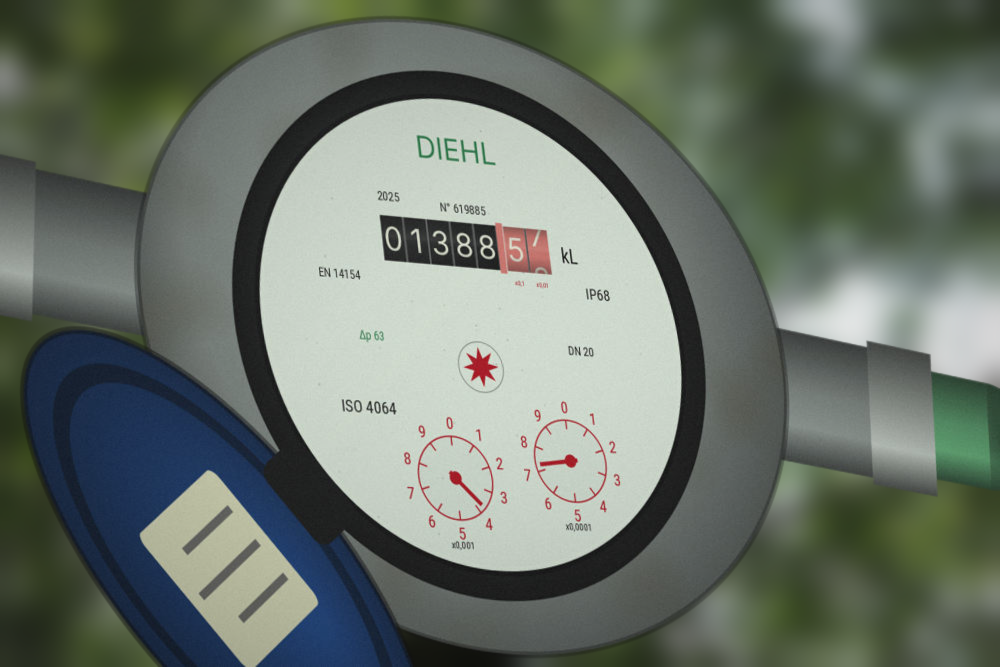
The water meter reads 1388.5737
